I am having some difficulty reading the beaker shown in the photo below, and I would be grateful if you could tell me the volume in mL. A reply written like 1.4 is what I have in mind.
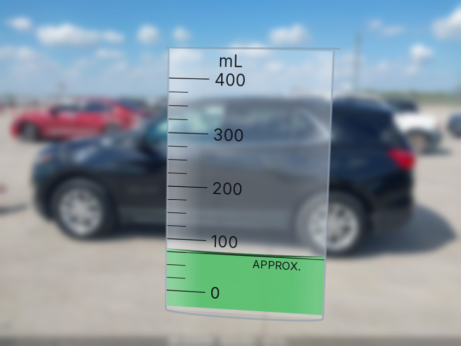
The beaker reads 75
